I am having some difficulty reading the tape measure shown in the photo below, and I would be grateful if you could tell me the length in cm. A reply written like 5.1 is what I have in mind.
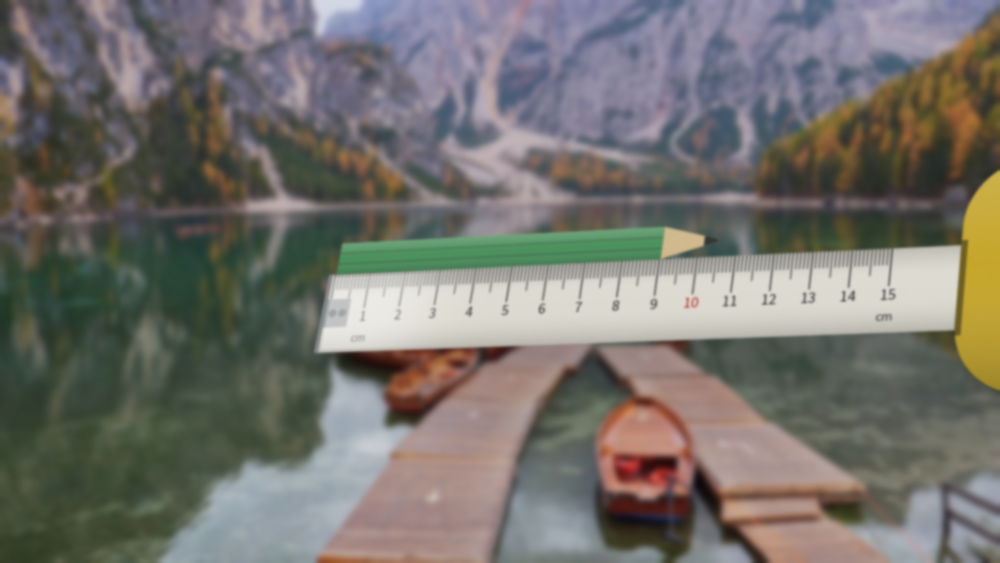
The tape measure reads 10.5
